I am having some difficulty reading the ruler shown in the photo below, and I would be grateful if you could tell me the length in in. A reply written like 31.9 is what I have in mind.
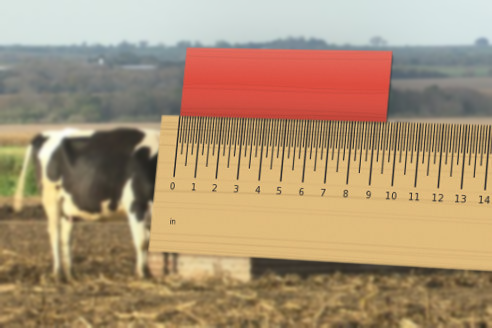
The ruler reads 9.5
